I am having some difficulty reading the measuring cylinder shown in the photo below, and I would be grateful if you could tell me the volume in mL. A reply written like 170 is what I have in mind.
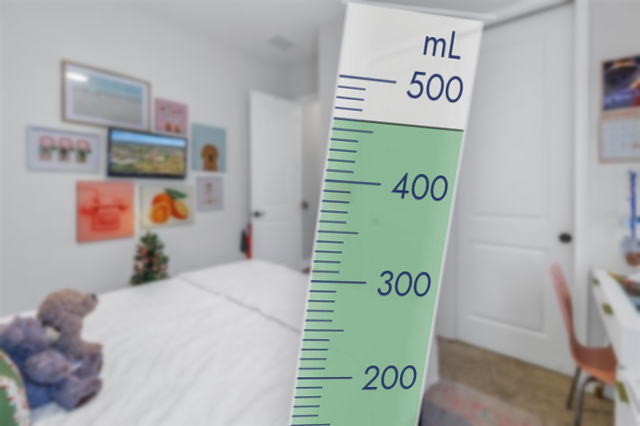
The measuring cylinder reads 460
